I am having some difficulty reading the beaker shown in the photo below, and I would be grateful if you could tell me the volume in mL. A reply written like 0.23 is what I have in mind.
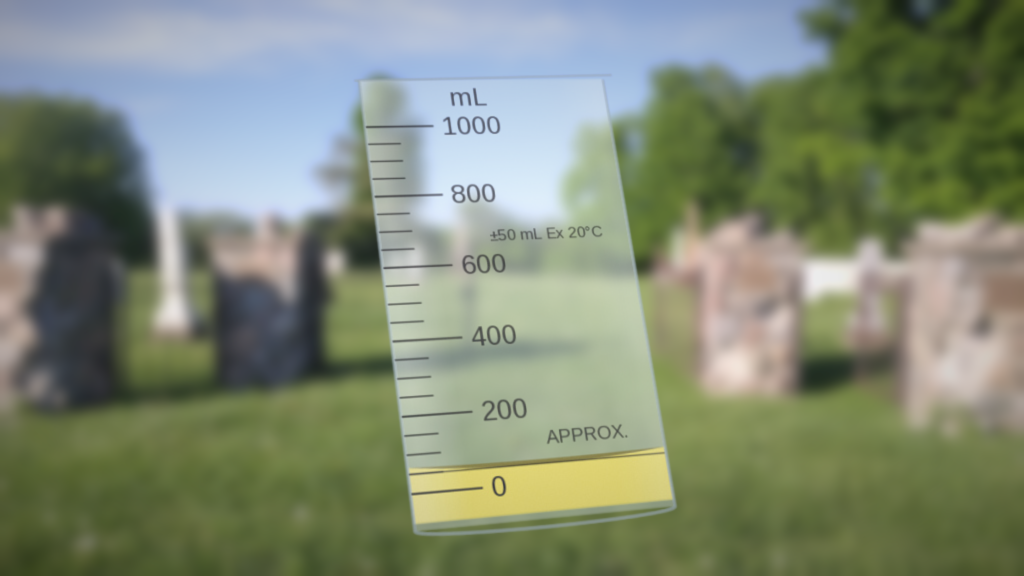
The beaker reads 50
